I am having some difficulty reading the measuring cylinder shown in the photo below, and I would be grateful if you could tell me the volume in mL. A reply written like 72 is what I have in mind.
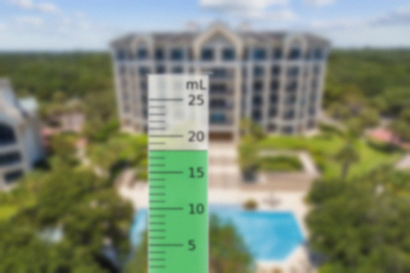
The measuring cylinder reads 18
